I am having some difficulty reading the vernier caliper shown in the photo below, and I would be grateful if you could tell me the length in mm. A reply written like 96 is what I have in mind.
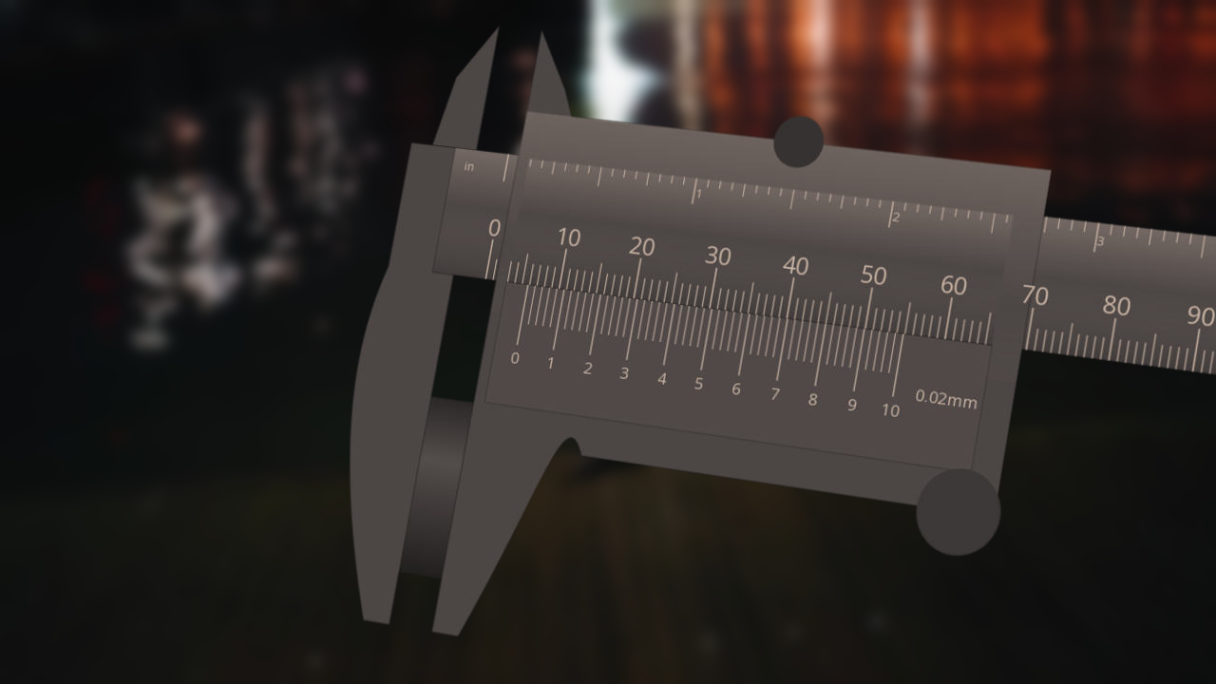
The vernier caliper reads 5.8
